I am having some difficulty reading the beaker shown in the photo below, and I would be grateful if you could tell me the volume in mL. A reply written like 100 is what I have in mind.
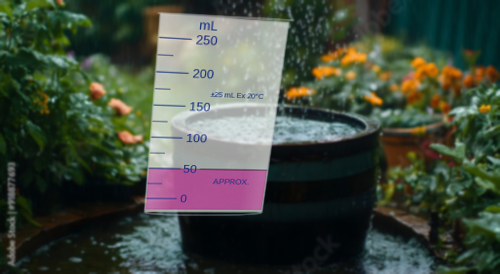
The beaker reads 50
